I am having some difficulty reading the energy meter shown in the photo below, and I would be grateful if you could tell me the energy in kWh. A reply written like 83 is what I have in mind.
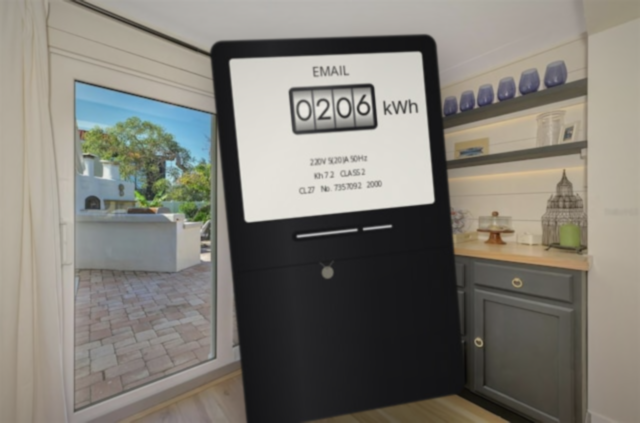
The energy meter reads 206
